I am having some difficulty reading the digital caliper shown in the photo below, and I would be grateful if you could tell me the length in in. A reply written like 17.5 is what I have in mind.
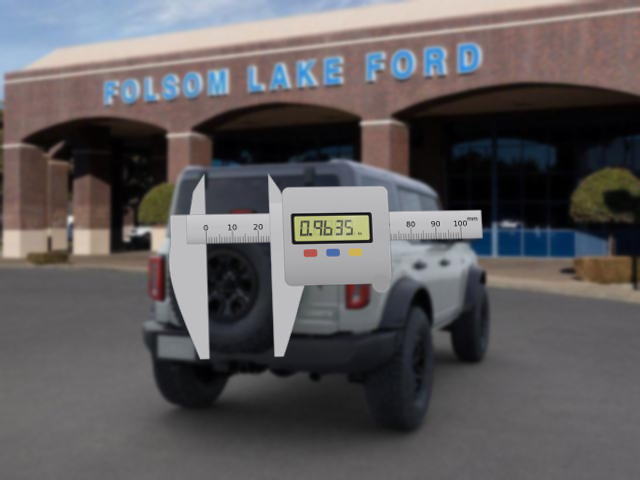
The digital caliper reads 0.9635
